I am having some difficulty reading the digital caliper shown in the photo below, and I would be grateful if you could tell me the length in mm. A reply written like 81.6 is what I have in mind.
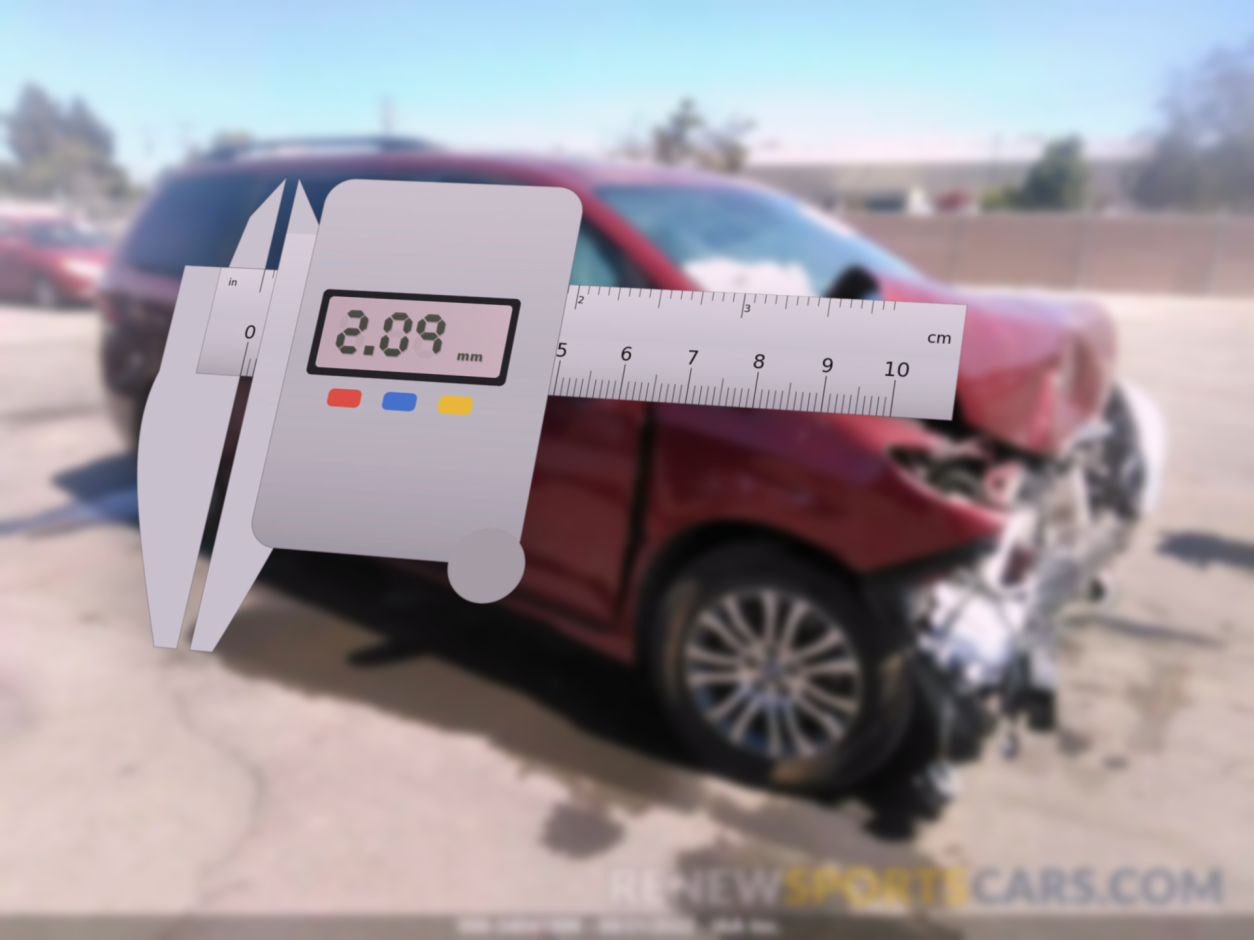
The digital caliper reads 2.09
